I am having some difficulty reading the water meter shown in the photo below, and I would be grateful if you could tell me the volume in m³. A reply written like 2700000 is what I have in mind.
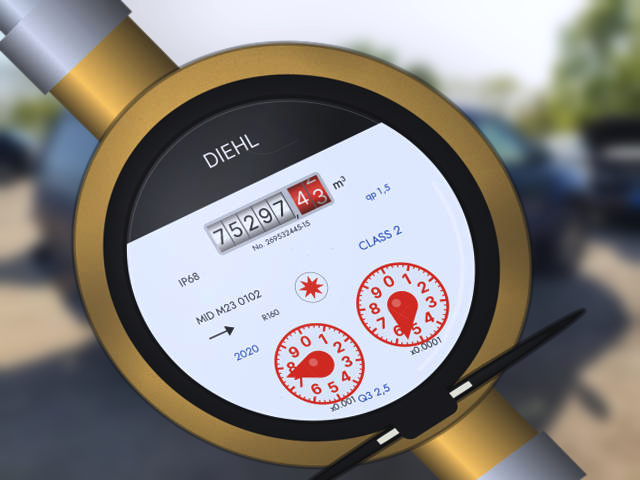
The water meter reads 75297.4275
